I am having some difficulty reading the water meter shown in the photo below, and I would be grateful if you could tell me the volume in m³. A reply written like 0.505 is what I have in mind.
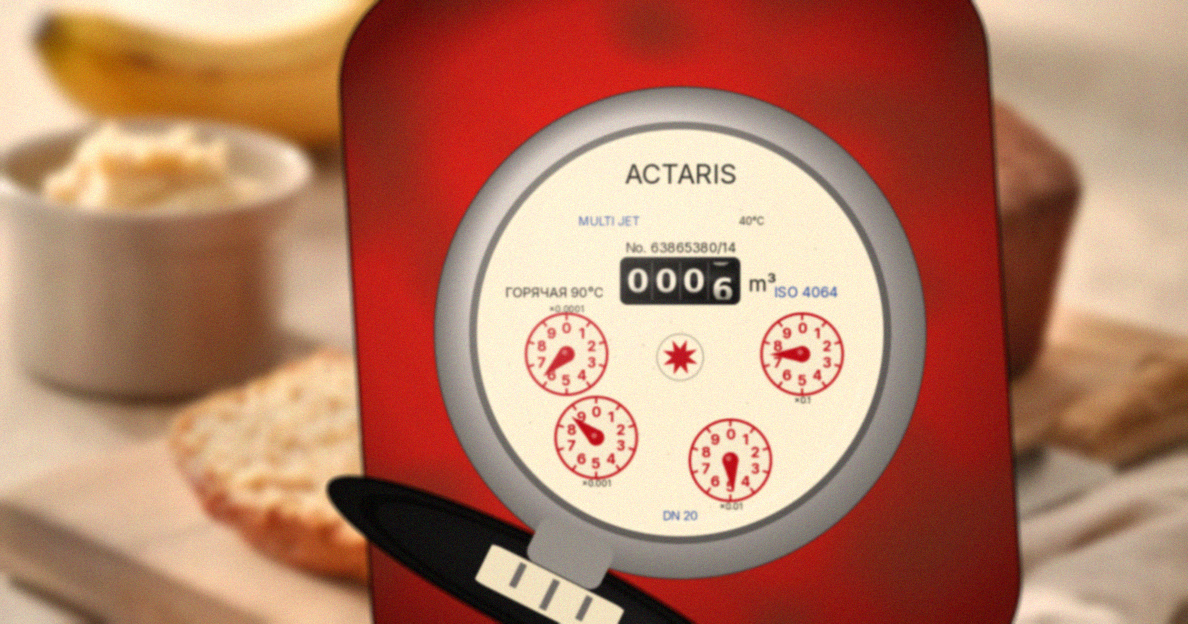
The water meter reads 5.7486
